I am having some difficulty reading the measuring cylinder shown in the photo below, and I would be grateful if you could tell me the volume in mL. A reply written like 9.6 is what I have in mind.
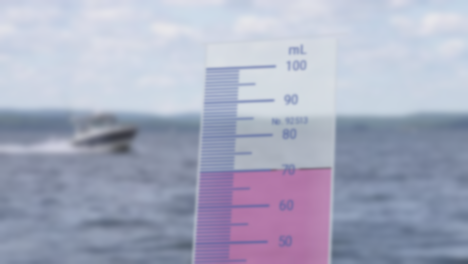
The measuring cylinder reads 70
